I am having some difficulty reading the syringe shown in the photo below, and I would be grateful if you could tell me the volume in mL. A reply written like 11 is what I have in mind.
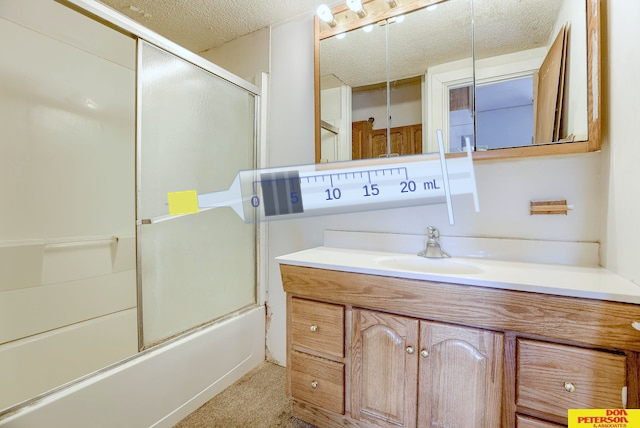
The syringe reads 1
